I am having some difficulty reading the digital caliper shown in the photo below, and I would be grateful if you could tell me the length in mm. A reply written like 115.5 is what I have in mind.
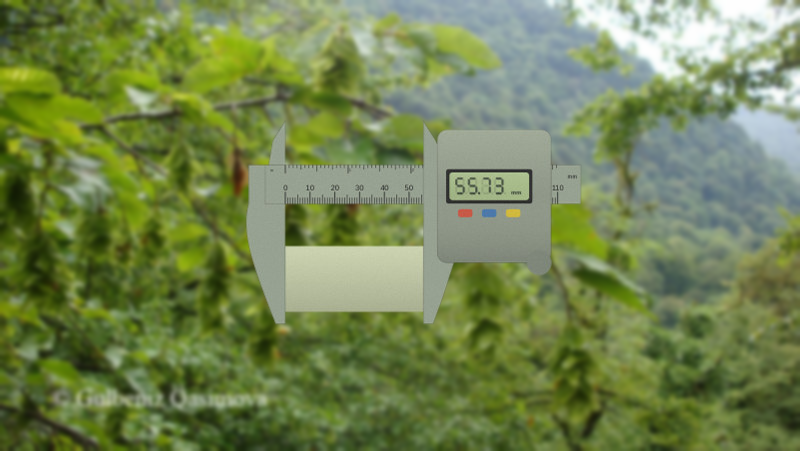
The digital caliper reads 55.73
